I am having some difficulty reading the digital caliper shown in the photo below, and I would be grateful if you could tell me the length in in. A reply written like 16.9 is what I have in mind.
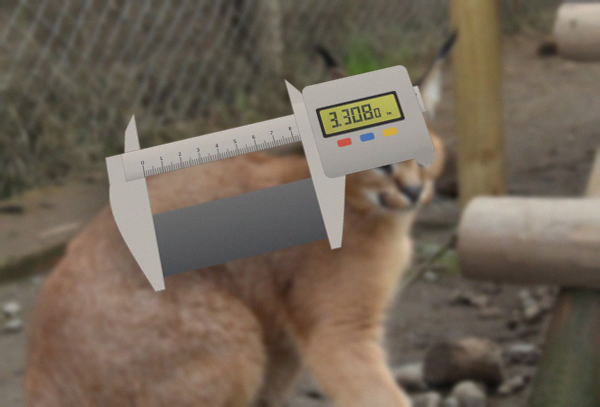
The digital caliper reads 3.3080
